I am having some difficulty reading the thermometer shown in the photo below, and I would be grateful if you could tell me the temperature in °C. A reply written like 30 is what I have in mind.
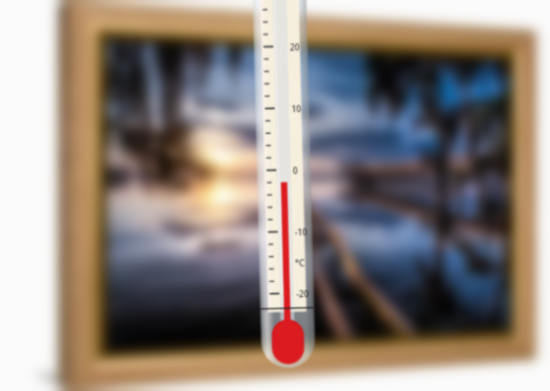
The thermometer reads -2
